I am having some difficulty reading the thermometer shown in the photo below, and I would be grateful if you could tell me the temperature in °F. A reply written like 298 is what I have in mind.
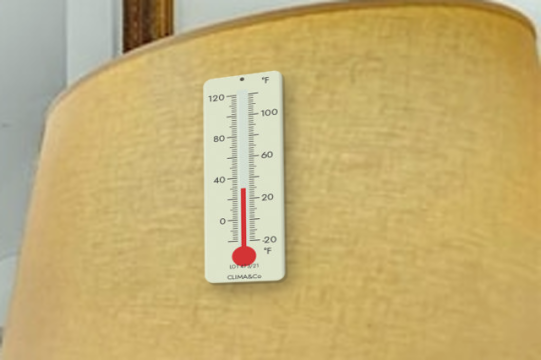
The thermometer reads 30
